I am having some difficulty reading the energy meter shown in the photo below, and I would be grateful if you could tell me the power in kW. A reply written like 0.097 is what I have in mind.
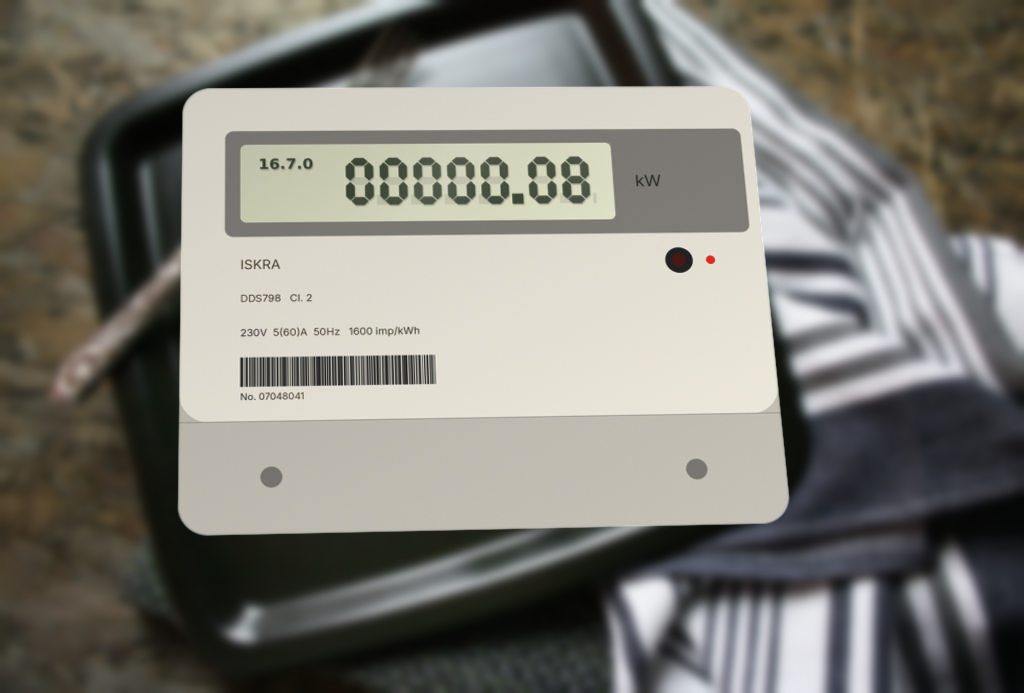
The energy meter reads 0.08
